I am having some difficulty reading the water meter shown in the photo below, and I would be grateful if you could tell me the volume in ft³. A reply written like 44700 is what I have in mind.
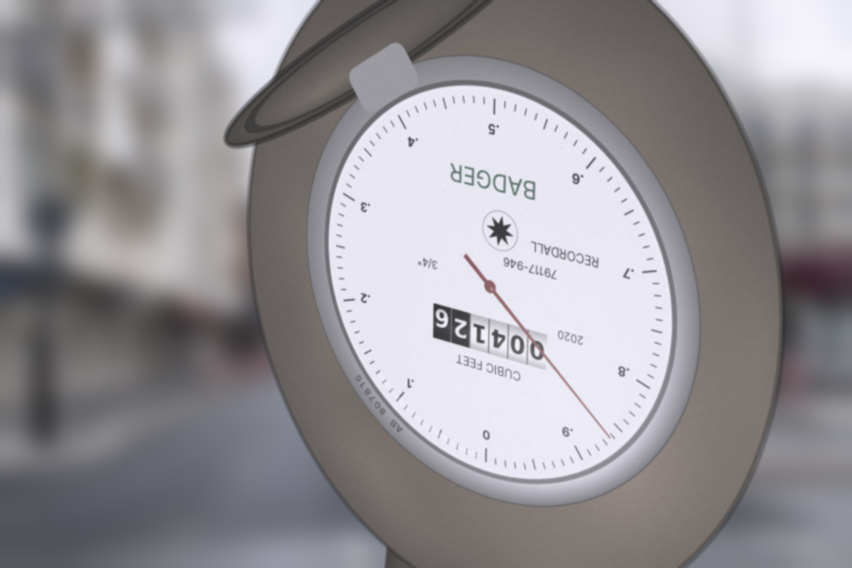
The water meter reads 4125.86
